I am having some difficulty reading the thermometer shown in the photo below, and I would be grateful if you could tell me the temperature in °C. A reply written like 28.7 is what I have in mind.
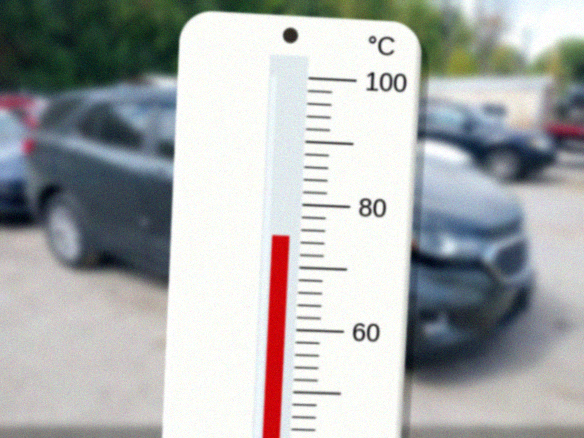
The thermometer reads 75
